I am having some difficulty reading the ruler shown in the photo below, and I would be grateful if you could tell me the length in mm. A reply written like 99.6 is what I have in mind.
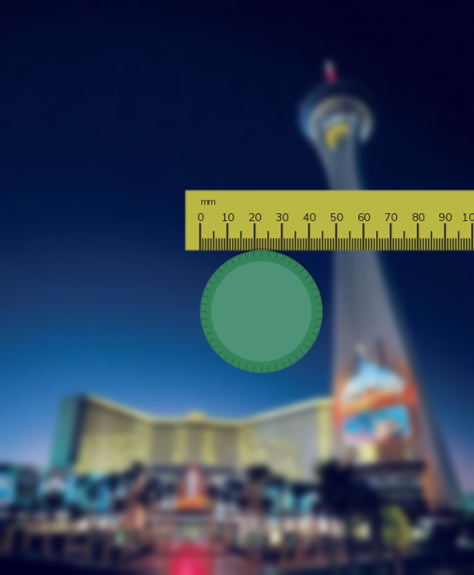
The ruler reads 45
